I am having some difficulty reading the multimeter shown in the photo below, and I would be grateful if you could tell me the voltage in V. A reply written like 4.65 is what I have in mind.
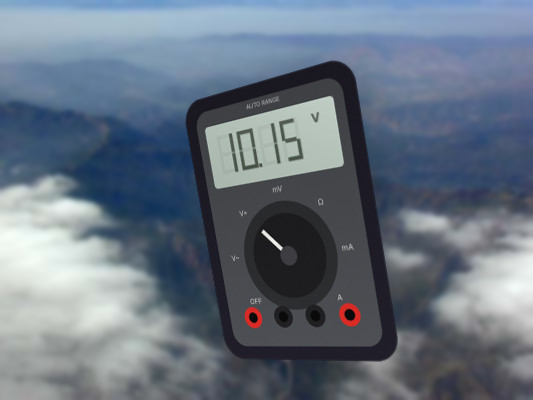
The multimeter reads 10.15
